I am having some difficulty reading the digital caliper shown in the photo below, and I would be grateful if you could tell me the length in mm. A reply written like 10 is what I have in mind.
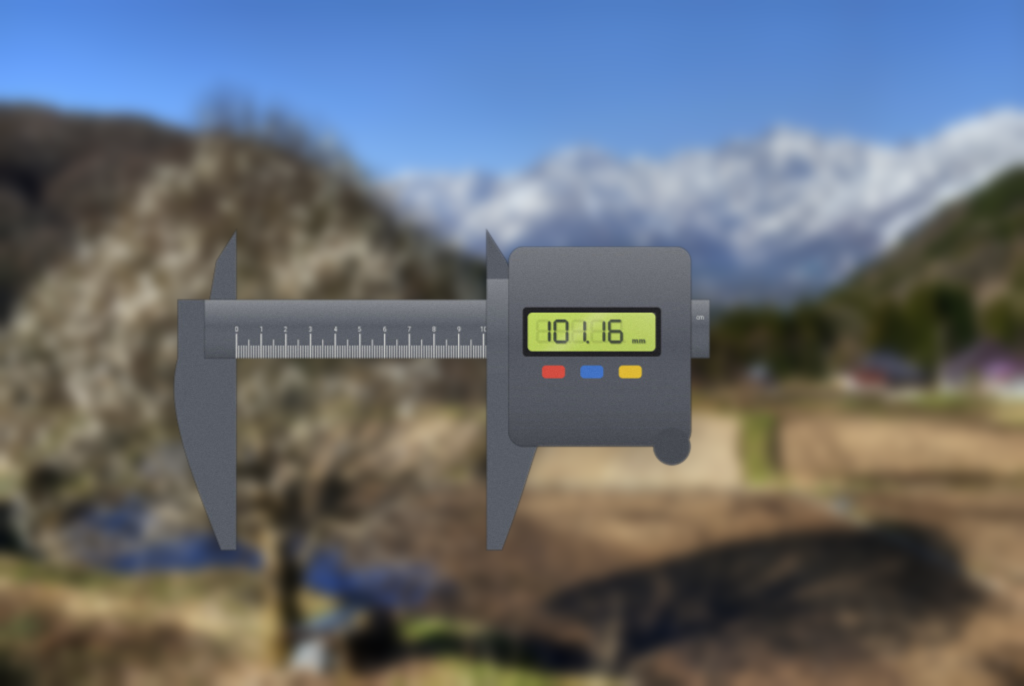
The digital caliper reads 101.16
